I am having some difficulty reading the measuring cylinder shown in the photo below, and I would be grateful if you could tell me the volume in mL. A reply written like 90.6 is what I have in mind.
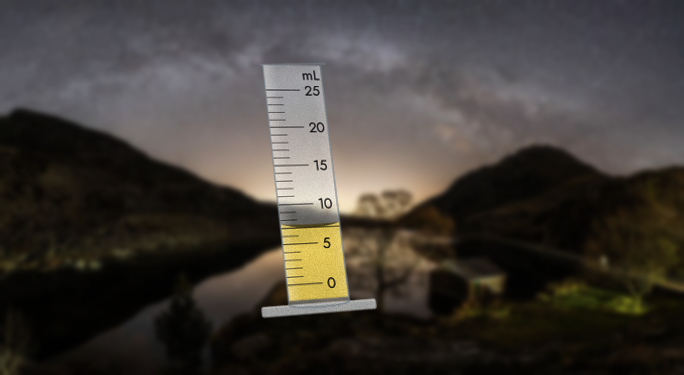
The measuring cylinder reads 7
